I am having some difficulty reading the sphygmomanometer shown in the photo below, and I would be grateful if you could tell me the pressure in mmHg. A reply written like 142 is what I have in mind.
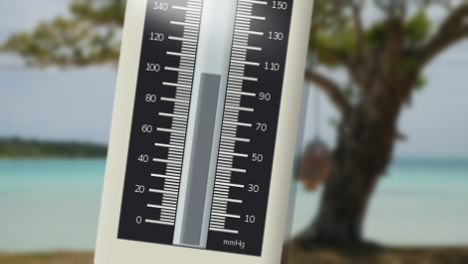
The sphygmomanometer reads 100
